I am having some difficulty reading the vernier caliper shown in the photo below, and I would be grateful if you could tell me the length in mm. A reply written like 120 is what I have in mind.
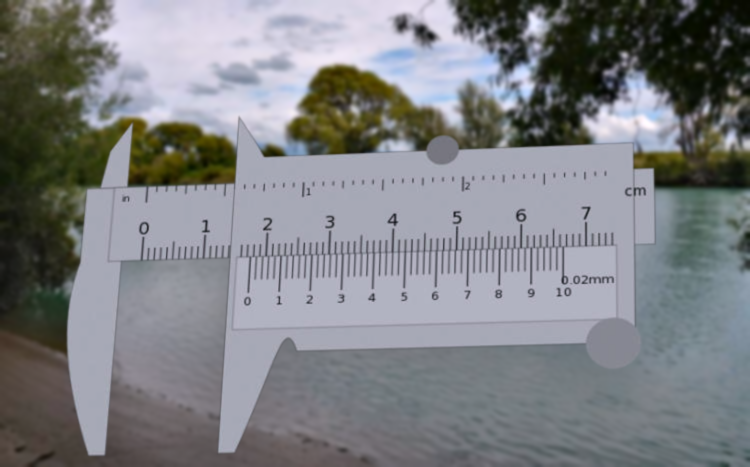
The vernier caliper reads 17.5
